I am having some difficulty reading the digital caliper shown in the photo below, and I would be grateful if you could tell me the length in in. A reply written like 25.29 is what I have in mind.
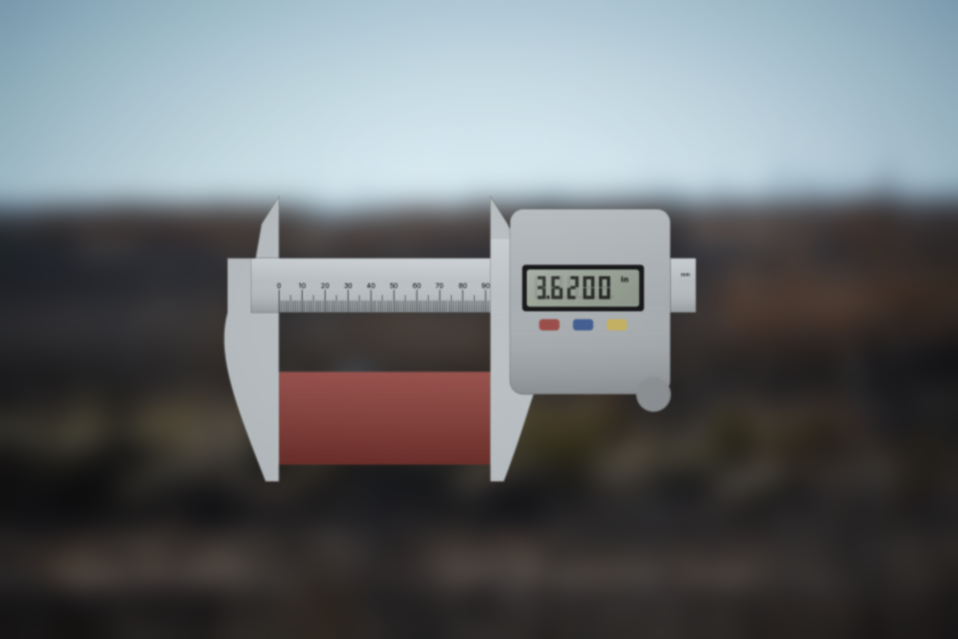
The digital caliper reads 3.6200
